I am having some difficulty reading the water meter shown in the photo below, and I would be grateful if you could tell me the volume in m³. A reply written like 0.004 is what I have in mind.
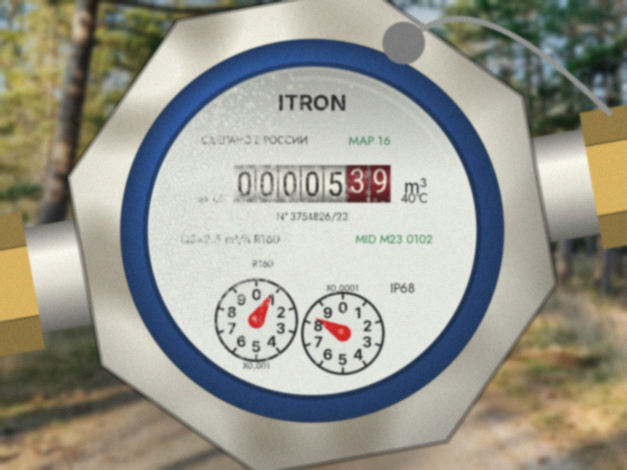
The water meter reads 5.3908
